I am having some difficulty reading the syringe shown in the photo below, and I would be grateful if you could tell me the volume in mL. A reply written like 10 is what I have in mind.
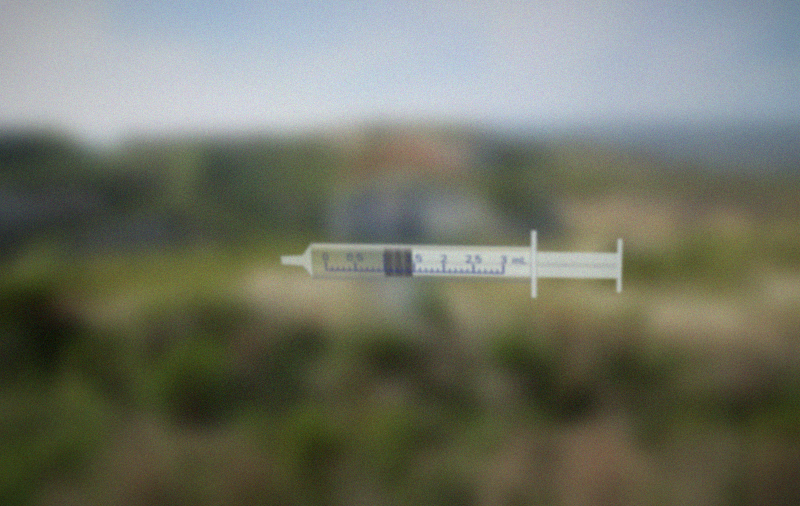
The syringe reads 1
